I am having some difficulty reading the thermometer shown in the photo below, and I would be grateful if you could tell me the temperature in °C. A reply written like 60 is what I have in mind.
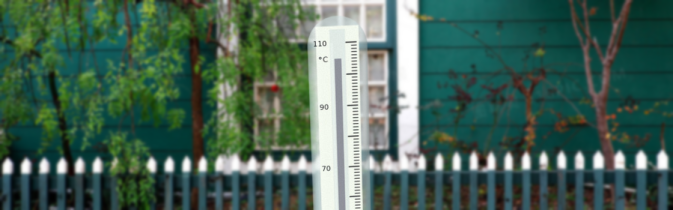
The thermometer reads 105
